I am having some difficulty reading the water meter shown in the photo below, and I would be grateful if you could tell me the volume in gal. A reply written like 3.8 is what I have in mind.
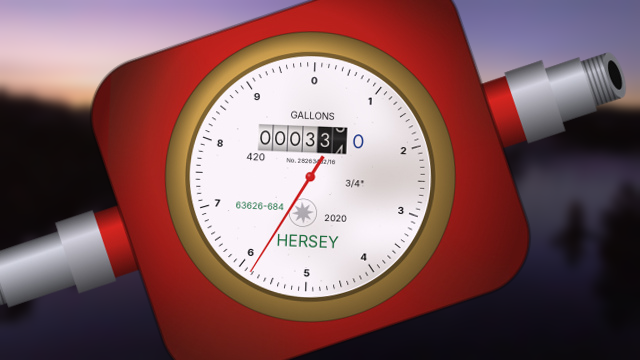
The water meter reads 3335.8
